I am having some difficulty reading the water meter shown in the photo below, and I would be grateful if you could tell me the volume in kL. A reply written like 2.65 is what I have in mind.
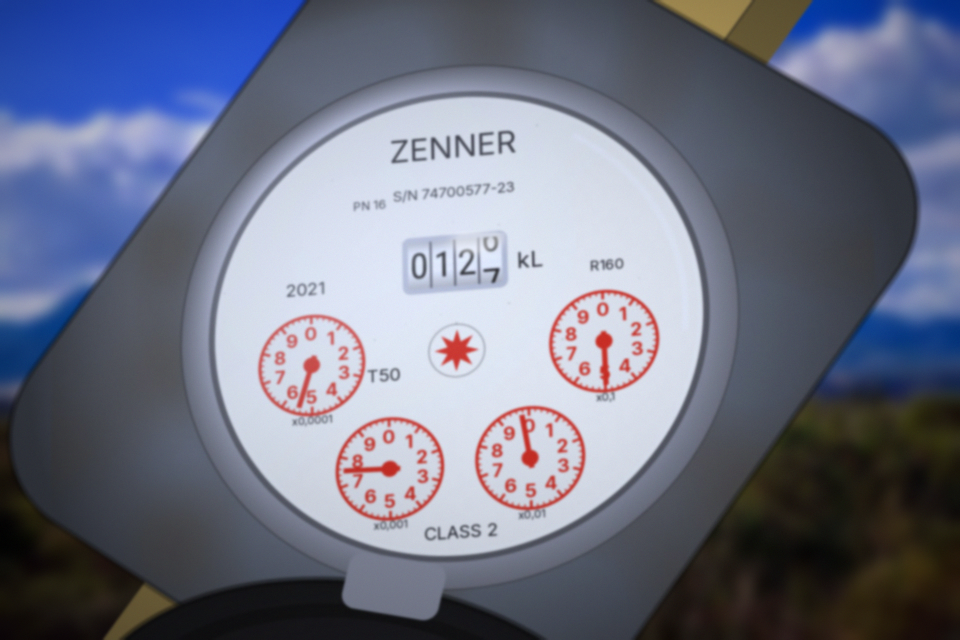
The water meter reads 126.4975
